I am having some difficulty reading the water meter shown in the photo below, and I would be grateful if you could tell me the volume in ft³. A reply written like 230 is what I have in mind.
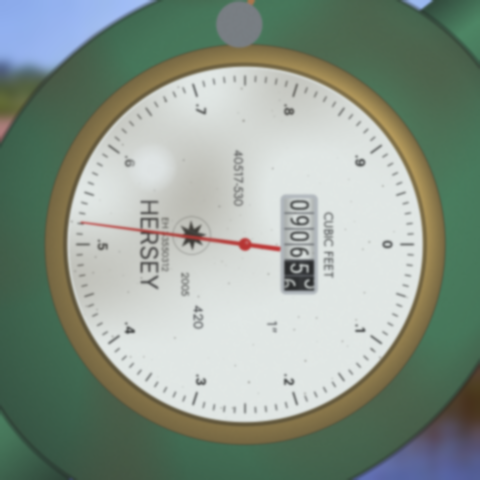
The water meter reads 90655.52
